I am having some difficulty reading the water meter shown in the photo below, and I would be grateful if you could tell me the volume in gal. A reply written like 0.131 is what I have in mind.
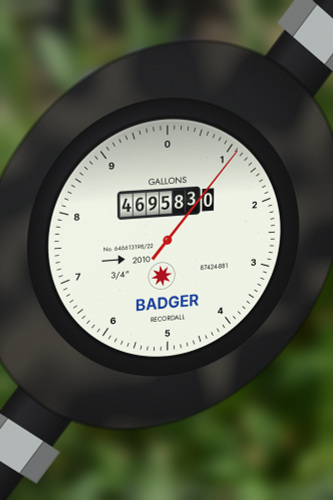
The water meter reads 4695831.1
